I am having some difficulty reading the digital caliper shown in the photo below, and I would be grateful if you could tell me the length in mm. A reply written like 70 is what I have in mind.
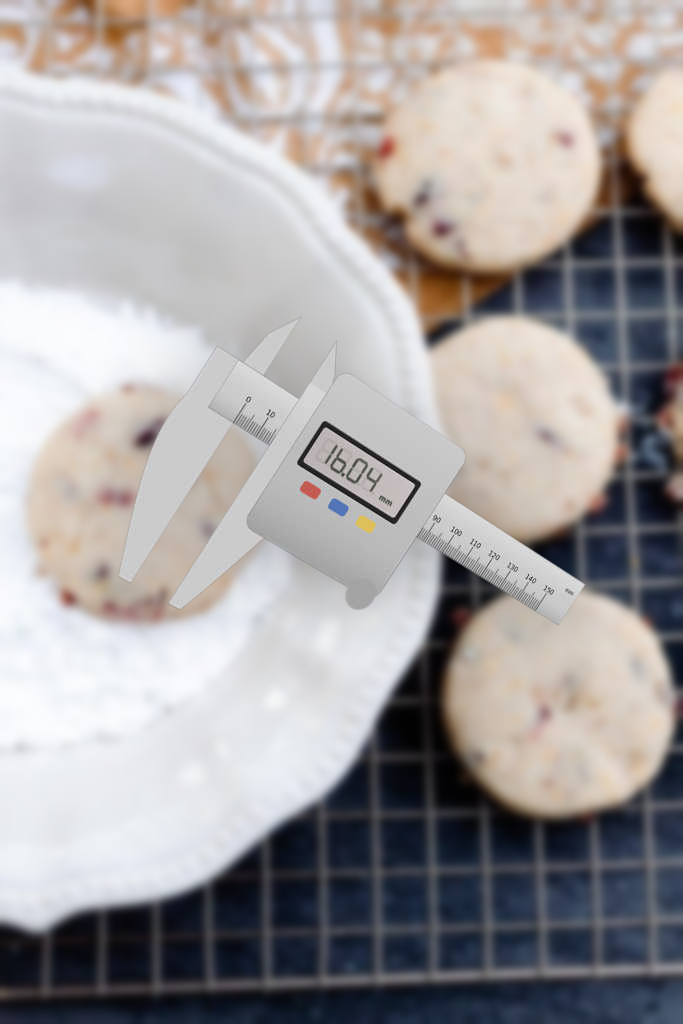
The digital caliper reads 16.04
